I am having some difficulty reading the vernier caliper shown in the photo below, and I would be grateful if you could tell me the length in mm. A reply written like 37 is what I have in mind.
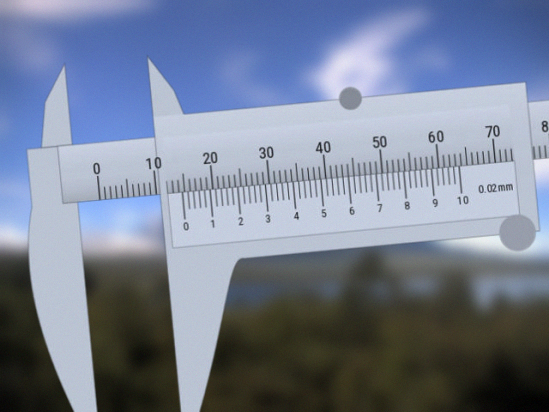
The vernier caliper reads 14.6
